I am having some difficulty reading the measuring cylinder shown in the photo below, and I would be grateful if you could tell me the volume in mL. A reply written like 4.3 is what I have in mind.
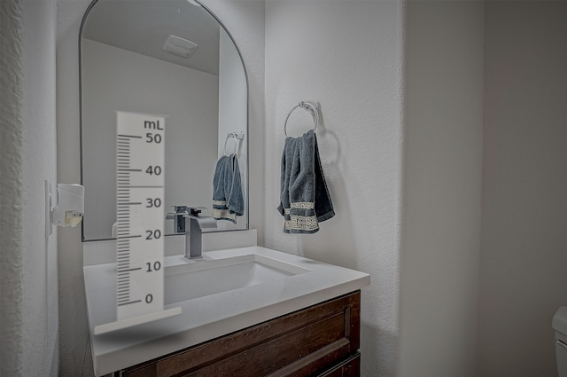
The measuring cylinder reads 35
